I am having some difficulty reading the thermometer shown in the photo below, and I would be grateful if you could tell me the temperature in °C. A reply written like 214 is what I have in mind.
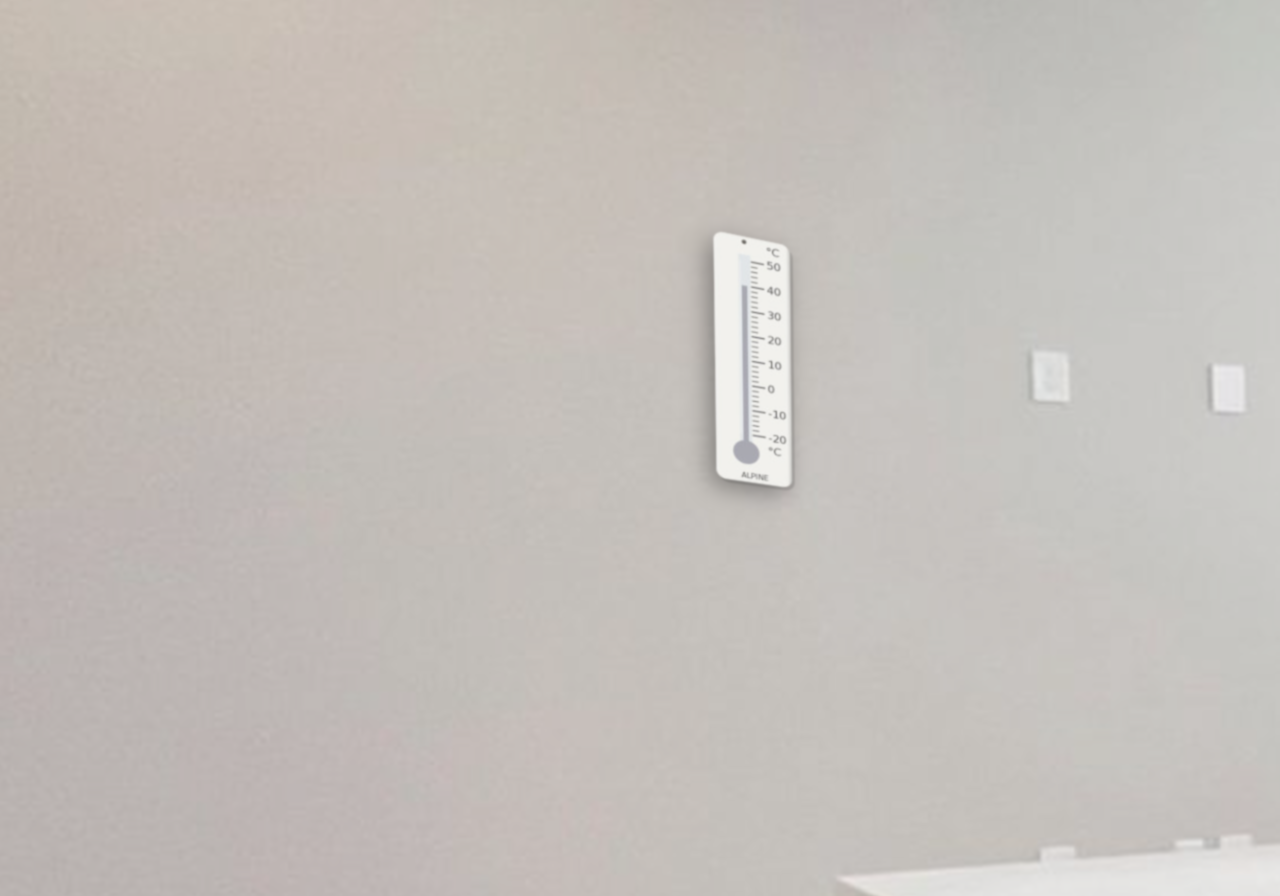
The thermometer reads 40
